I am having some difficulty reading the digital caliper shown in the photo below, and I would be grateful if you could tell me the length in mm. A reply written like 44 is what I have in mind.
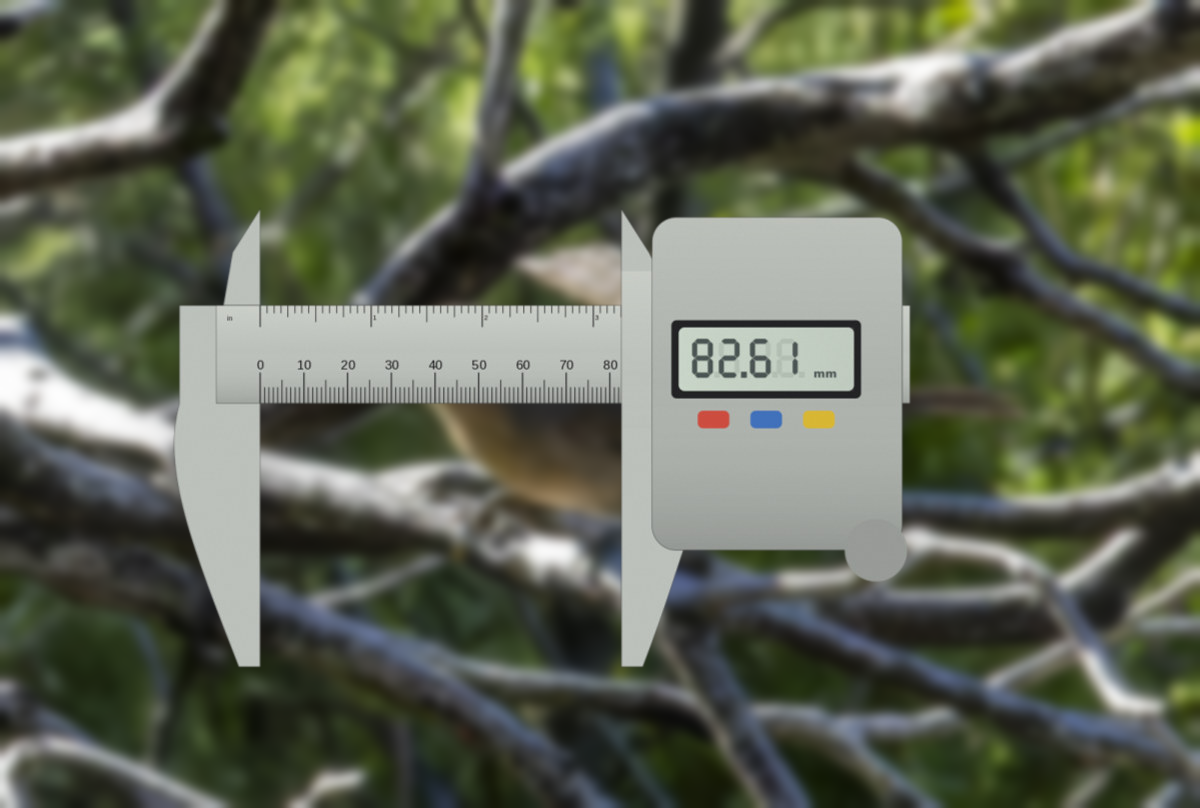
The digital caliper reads 82.61
